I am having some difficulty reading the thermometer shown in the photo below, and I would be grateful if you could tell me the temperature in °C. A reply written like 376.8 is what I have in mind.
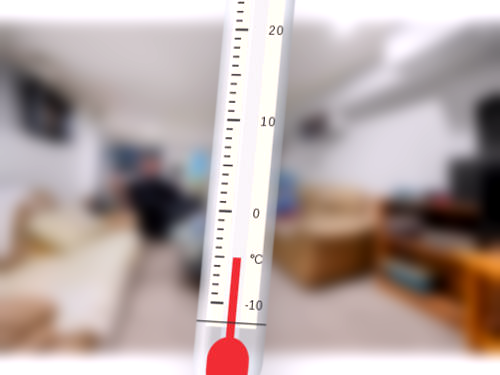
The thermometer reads -5
